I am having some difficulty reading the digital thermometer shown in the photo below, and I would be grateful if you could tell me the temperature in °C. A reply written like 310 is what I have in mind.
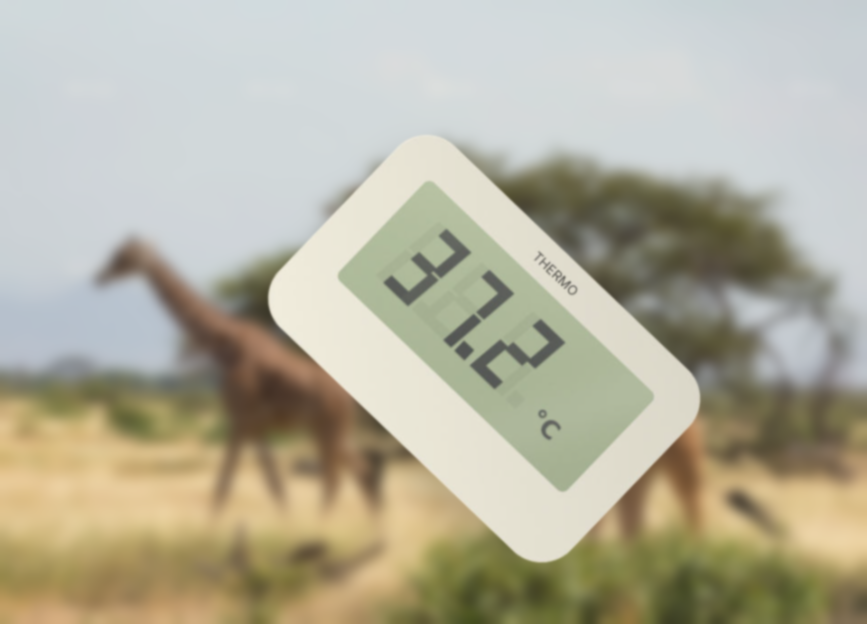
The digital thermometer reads 37.2
